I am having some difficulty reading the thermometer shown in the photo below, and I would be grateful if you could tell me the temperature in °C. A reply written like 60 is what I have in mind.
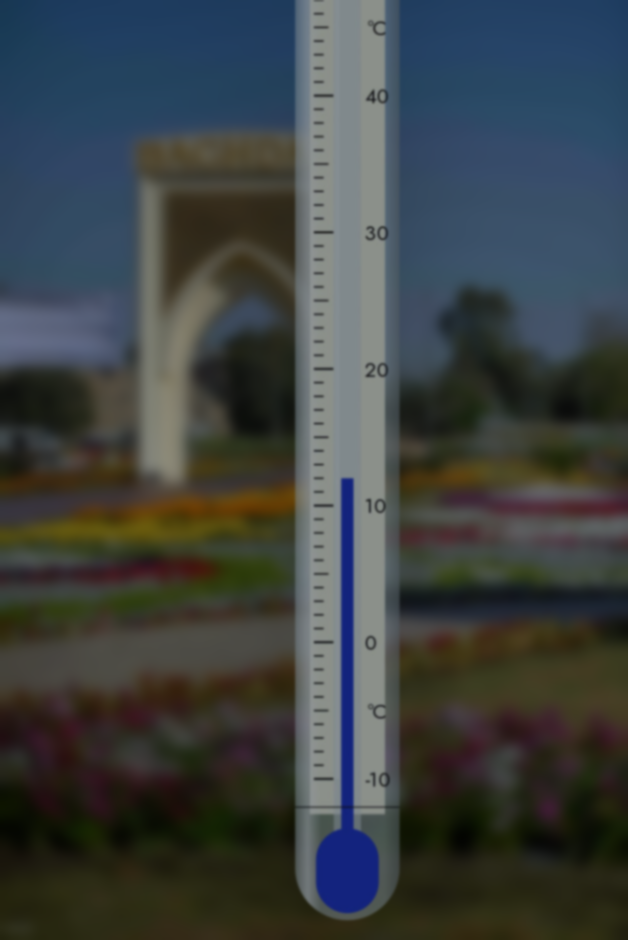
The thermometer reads 12
